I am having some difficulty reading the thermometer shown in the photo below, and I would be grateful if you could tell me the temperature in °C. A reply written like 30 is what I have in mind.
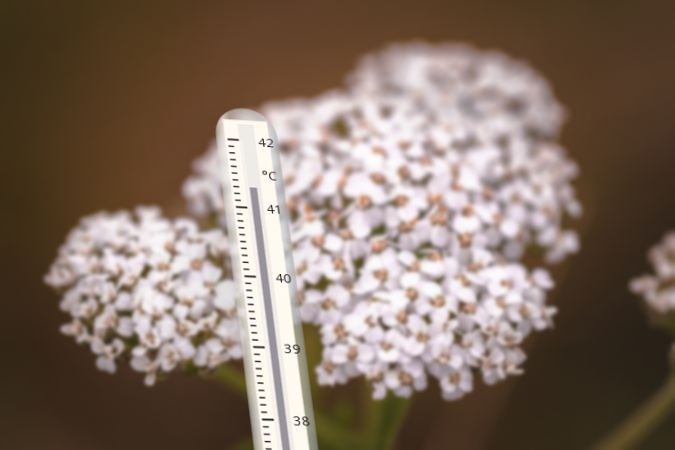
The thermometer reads 41.3
